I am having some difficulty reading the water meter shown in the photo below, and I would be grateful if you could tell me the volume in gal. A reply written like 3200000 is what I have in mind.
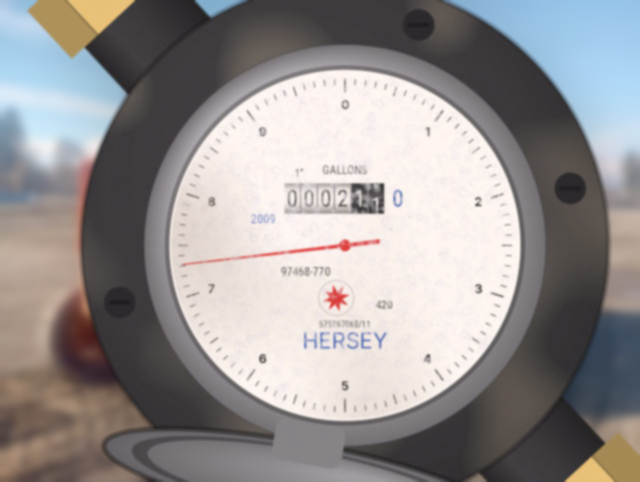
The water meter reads 2107.3
